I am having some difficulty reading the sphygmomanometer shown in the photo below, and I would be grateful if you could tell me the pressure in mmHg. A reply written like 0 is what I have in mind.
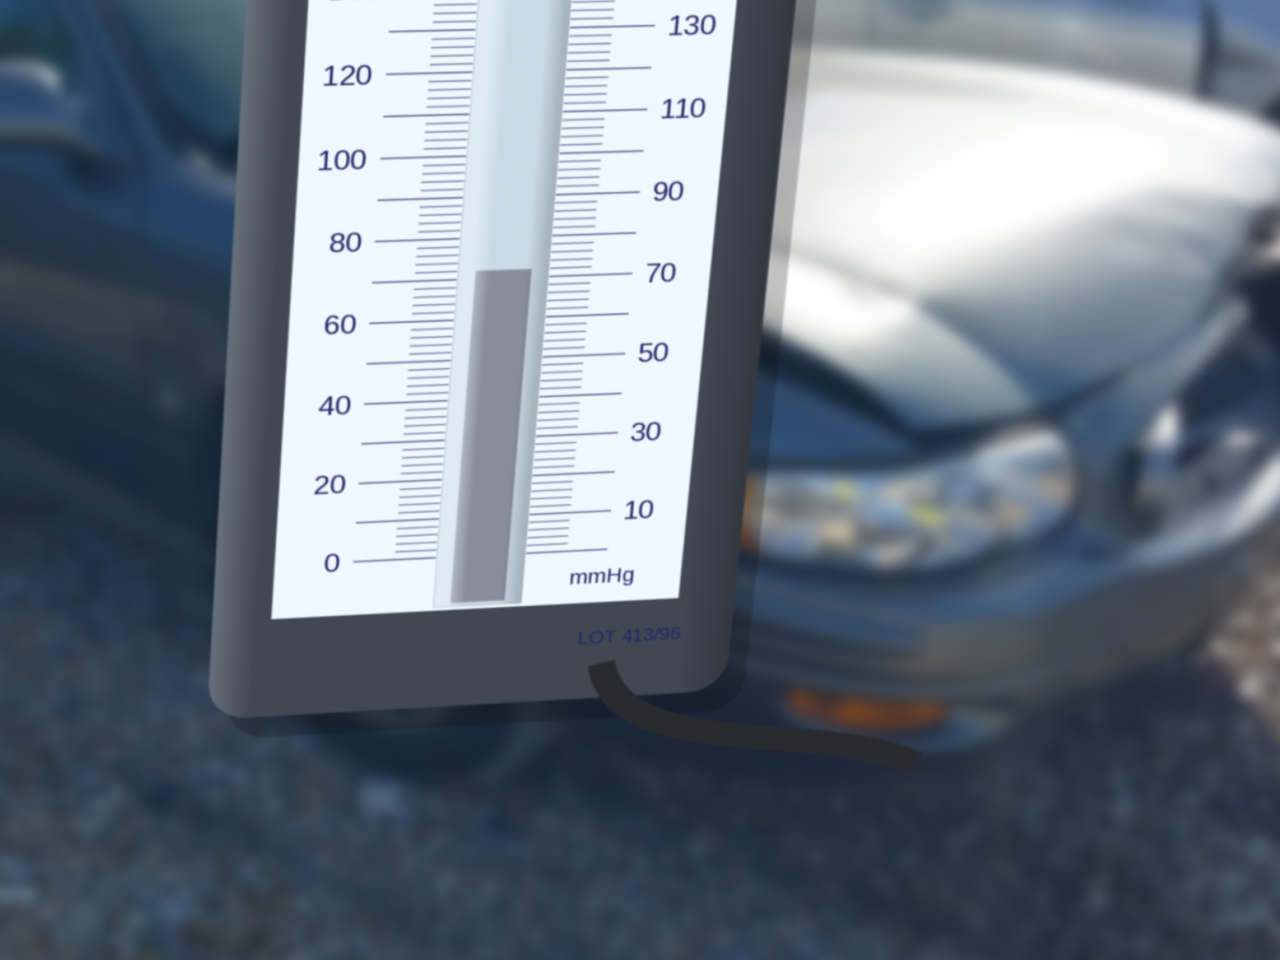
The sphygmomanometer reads 72
